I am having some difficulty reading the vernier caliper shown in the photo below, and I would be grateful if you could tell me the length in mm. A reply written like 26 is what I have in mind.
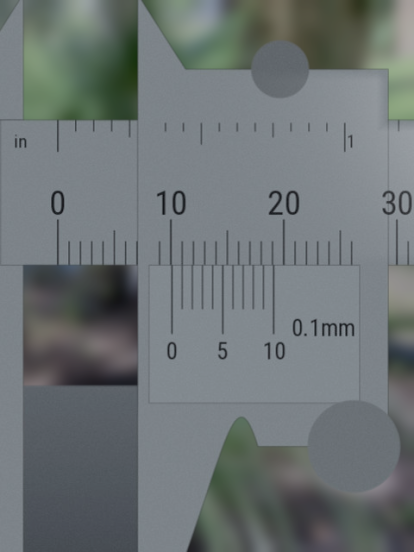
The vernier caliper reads 10.1
